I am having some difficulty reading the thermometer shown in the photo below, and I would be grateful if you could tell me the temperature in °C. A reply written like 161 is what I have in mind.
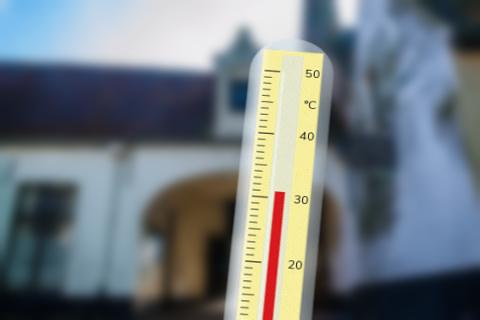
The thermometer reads 31
